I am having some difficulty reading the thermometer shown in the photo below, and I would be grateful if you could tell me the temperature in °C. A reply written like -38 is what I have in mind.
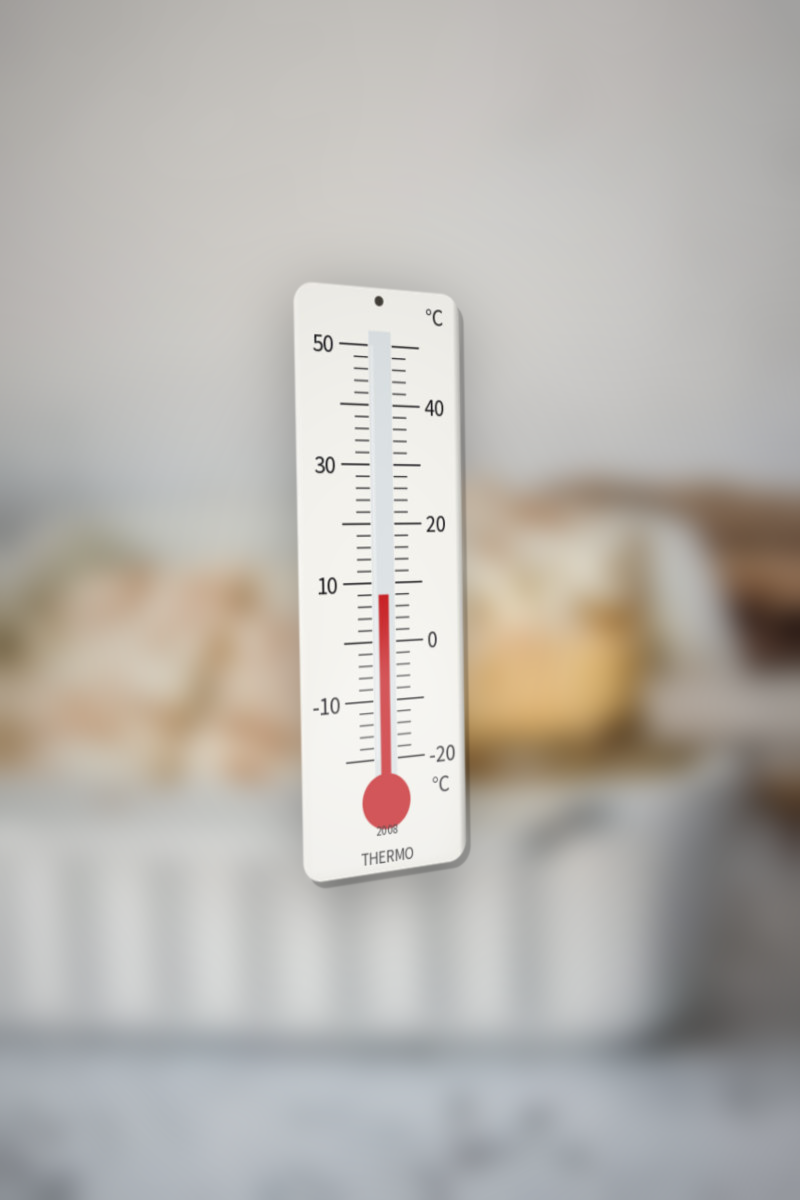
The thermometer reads 8
